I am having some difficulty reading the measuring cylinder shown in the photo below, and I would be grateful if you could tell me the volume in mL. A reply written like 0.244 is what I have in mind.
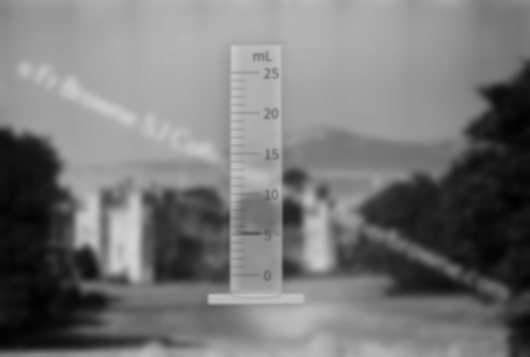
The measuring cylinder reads 5
